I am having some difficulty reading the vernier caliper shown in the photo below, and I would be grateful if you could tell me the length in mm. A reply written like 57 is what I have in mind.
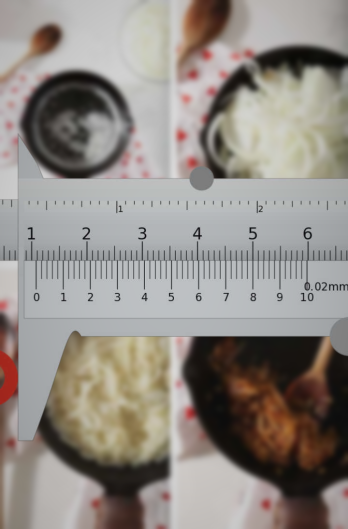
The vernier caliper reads 10.8
